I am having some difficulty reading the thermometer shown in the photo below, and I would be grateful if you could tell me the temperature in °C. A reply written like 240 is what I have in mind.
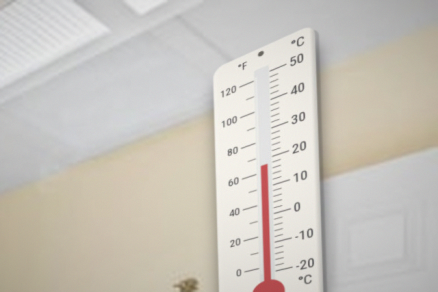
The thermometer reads 18
